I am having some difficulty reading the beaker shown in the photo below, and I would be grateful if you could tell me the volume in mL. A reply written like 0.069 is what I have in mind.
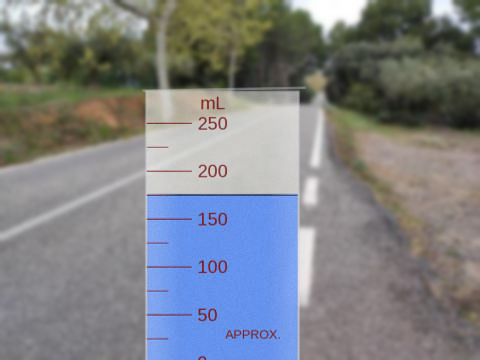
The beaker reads 175
